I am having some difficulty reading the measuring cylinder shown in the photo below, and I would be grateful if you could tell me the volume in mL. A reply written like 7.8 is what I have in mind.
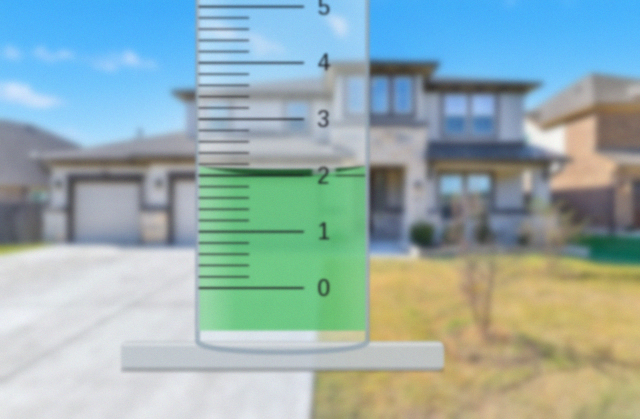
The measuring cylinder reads 2
